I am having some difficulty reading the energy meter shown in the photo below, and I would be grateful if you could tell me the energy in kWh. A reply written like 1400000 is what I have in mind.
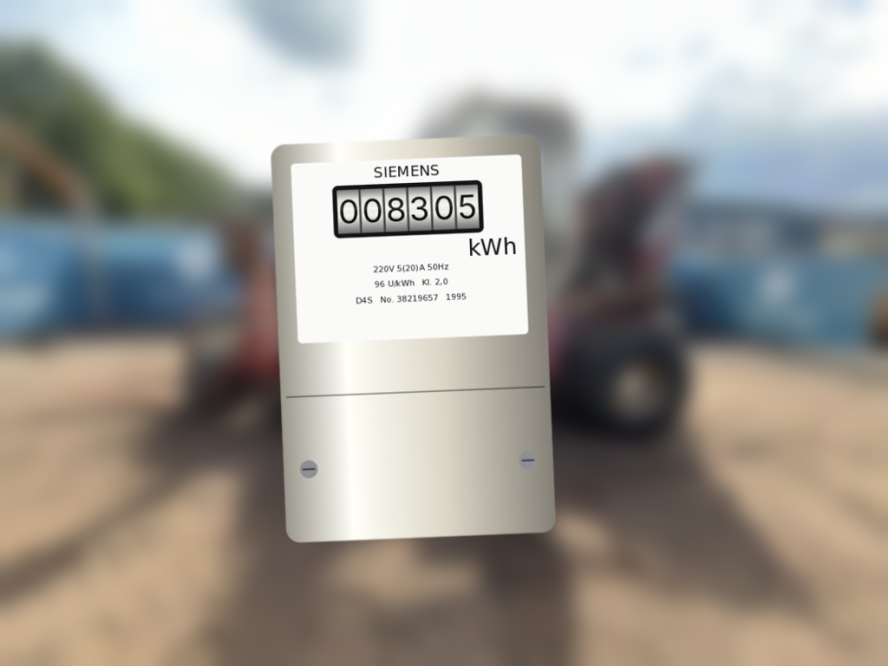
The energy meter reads 8305
